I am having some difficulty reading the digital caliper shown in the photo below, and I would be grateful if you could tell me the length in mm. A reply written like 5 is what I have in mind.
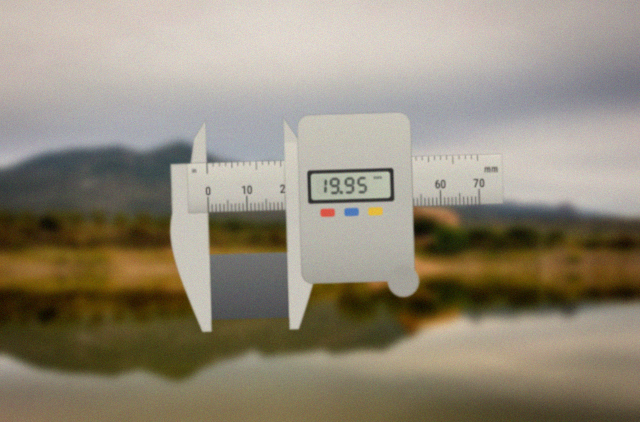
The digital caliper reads 19.95
